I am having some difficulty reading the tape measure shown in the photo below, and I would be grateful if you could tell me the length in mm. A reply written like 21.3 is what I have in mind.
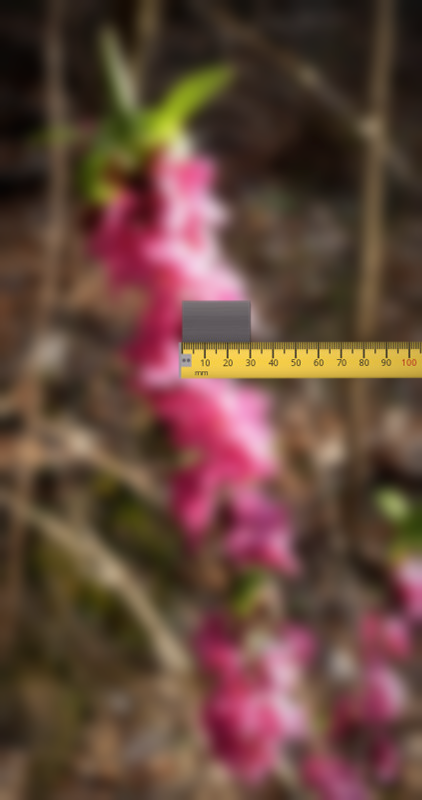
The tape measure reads 30
